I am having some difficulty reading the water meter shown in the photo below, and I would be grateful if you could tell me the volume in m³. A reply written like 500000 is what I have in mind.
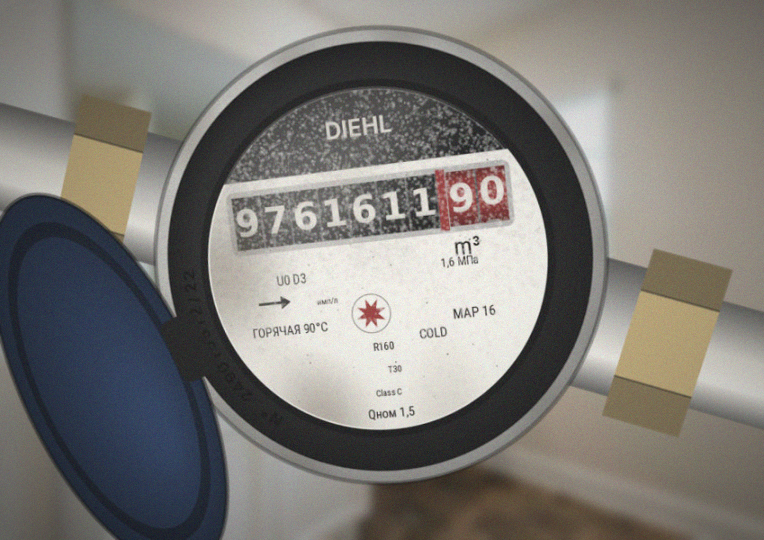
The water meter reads 9761611.90
